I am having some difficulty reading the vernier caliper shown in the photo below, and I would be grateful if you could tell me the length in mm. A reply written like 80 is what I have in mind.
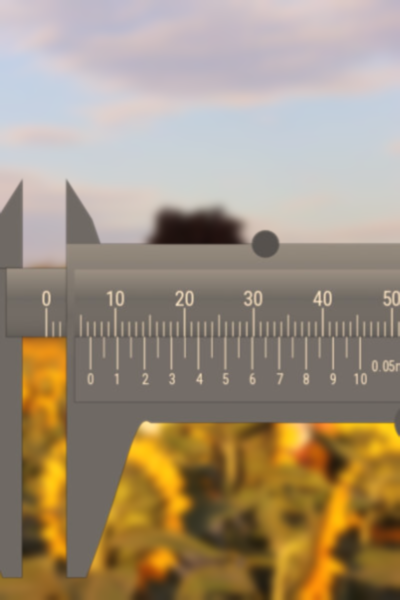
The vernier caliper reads 6.4
